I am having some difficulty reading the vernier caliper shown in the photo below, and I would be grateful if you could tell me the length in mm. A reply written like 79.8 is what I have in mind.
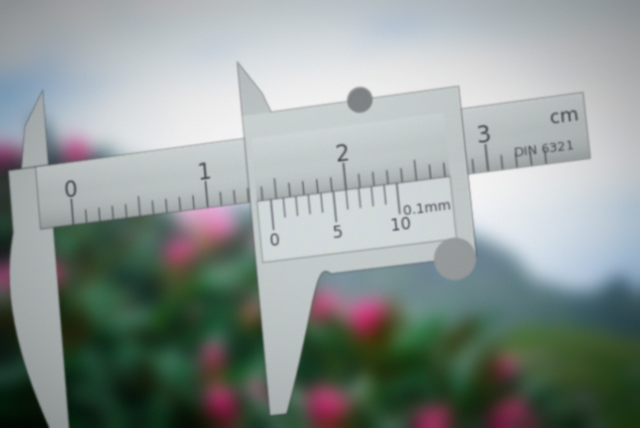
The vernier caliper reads 14.6
